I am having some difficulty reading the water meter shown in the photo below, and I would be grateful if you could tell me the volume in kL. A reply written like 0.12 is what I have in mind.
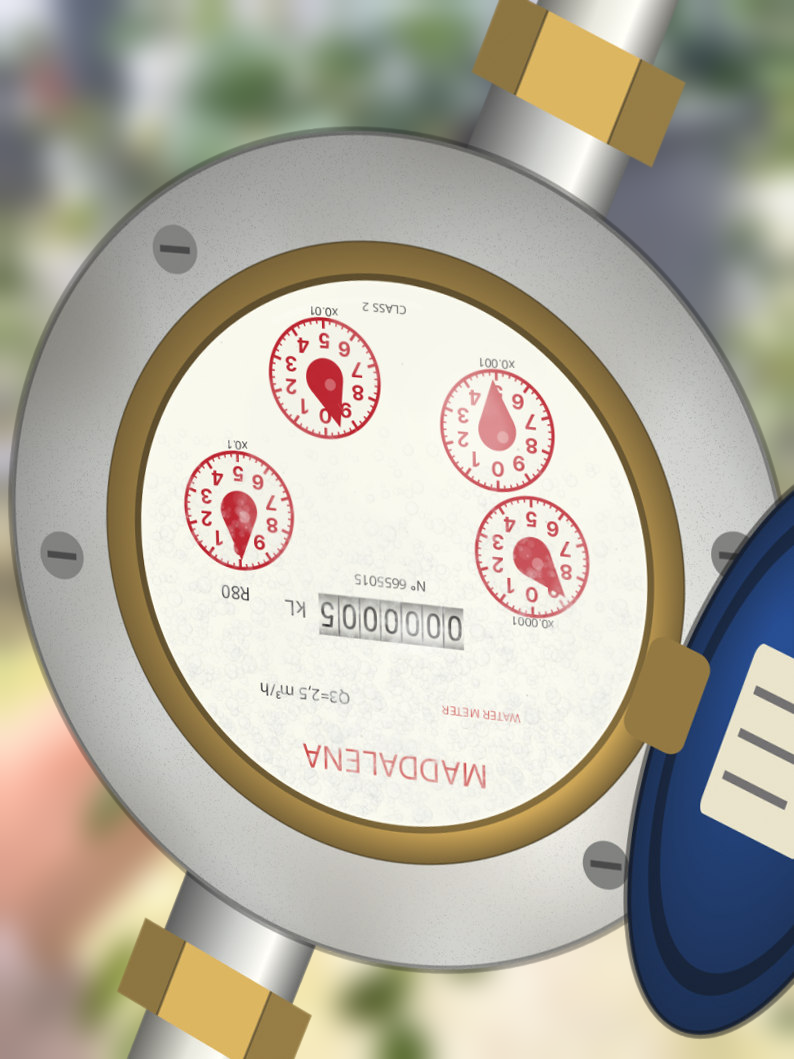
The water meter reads 4.9948
